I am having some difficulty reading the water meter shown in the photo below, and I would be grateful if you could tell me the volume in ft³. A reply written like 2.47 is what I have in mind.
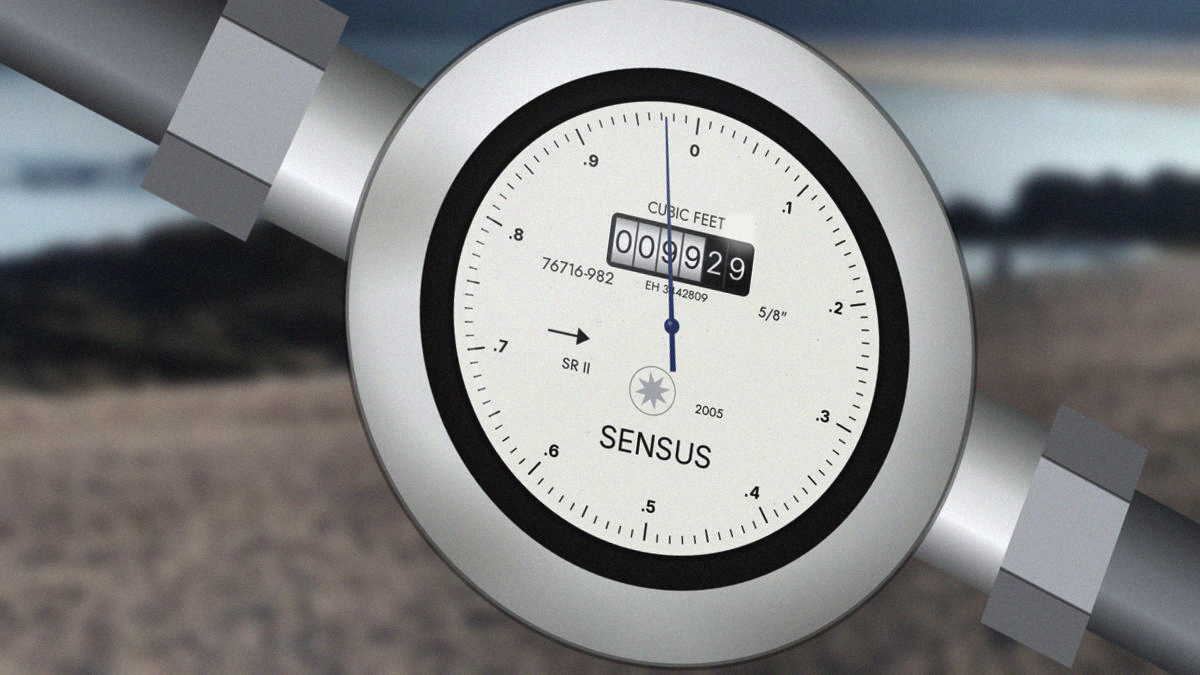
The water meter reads 9928.97
